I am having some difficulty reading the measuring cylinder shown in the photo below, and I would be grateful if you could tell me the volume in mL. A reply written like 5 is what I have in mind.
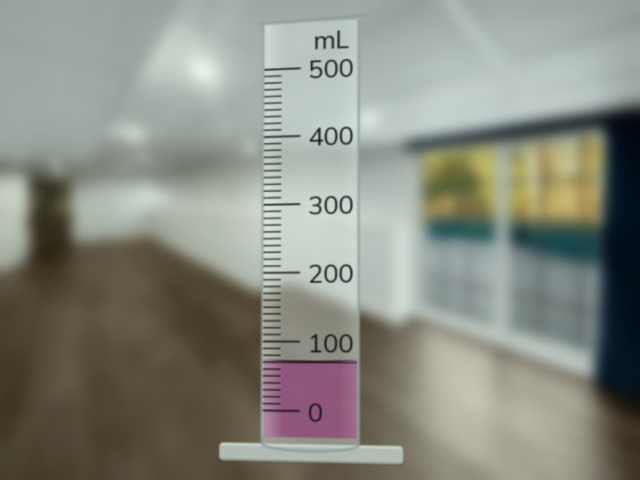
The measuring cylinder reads 70
